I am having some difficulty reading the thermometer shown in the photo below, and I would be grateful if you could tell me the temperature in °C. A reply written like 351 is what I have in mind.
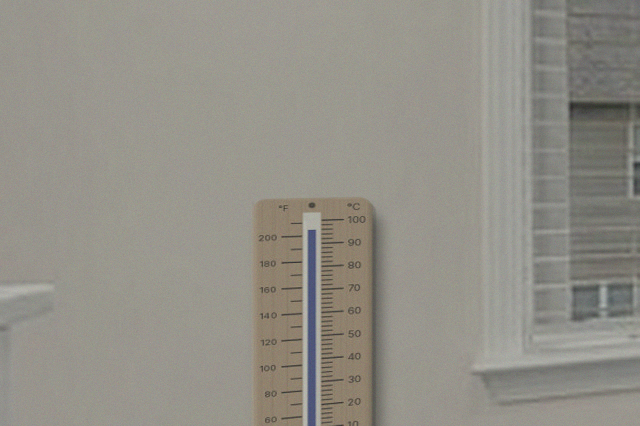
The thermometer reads 96
